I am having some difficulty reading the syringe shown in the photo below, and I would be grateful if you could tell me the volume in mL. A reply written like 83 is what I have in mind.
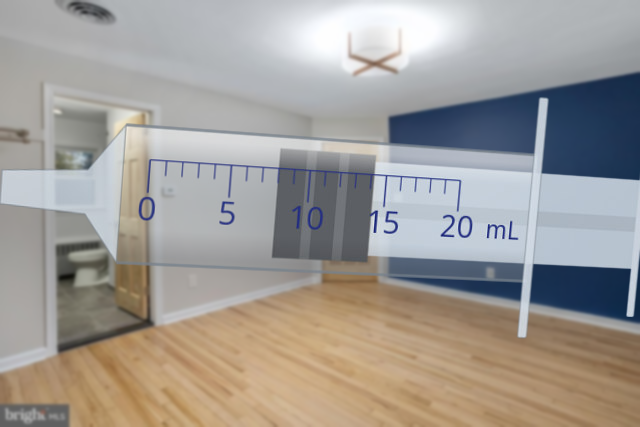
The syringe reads 8
